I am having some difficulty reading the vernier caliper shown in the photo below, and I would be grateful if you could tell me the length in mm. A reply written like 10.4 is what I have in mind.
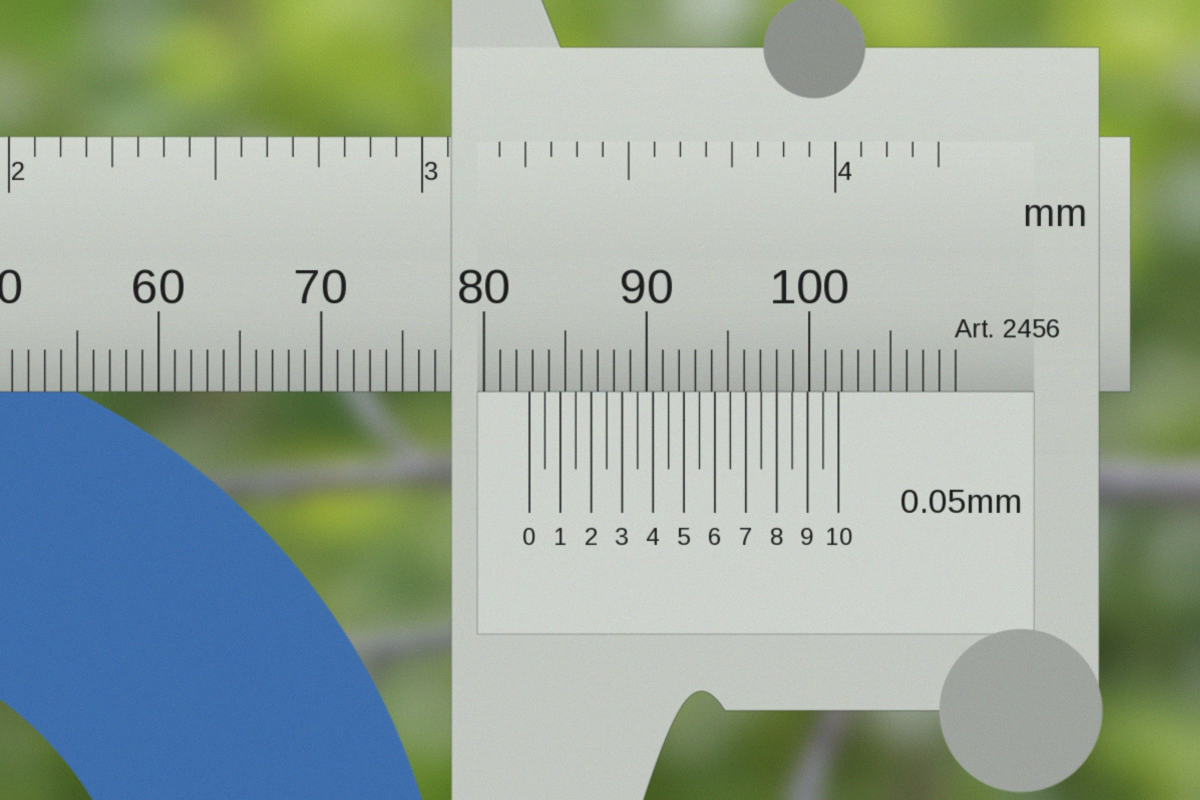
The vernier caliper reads 82.8
